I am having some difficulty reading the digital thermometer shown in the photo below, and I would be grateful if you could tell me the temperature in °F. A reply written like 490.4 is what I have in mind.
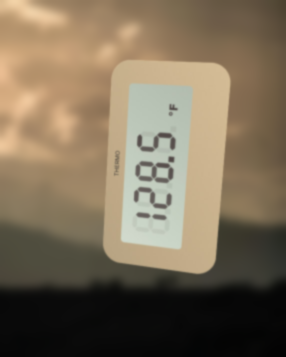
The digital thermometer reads 128.5
